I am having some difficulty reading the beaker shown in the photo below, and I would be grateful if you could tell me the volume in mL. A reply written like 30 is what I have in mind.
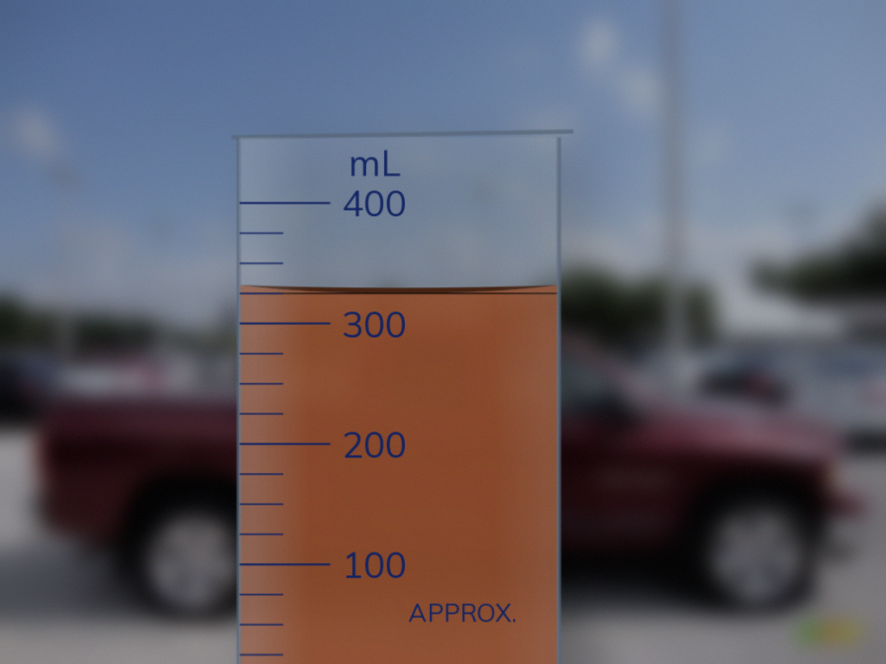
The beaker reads 325
